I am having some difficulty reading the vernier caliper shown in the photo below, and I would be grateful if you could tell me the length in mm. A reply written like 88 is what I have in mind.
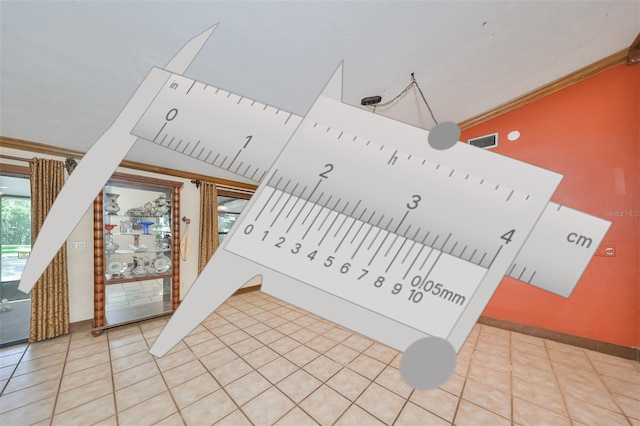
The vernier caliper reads 16.2
